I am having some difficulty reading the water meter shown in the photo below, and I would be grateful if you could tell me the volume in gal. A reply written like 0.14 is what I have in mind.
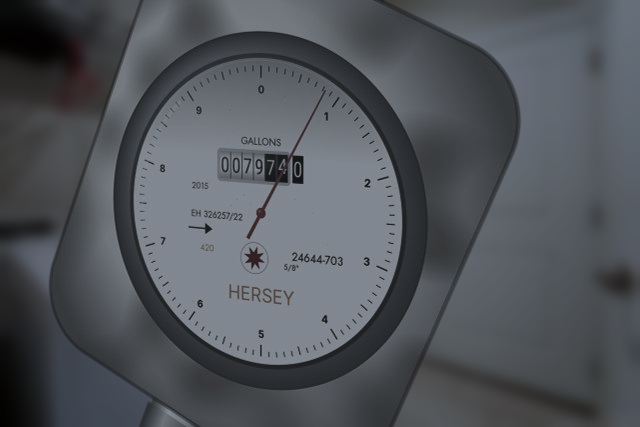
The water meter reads 79740.8
